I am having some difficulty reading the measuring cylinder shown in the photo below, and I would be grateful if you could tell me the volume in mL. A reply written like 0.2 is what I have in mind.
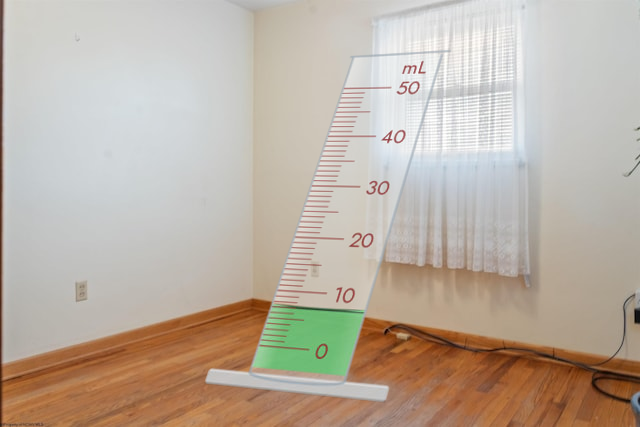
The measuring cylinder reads 7
